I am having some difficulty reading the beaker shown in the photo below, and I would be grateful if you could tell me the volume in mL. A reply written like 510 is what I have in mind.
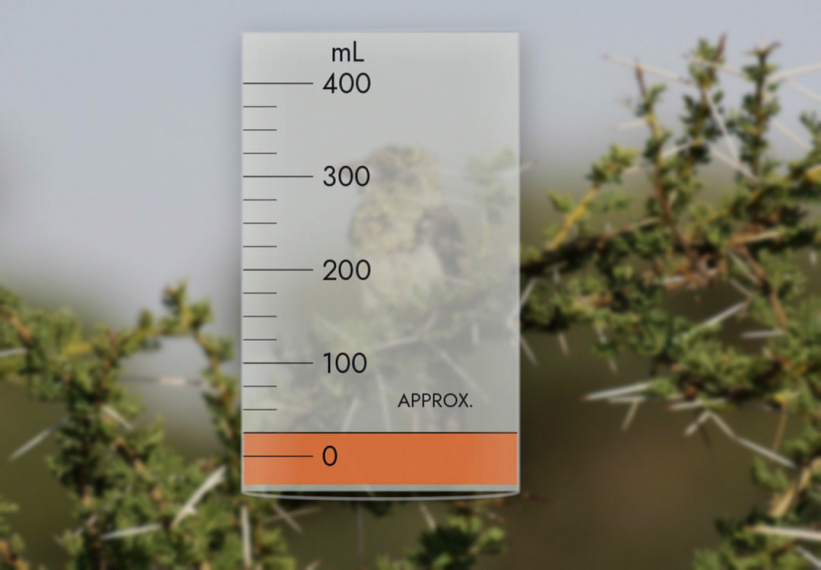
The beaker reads 25
